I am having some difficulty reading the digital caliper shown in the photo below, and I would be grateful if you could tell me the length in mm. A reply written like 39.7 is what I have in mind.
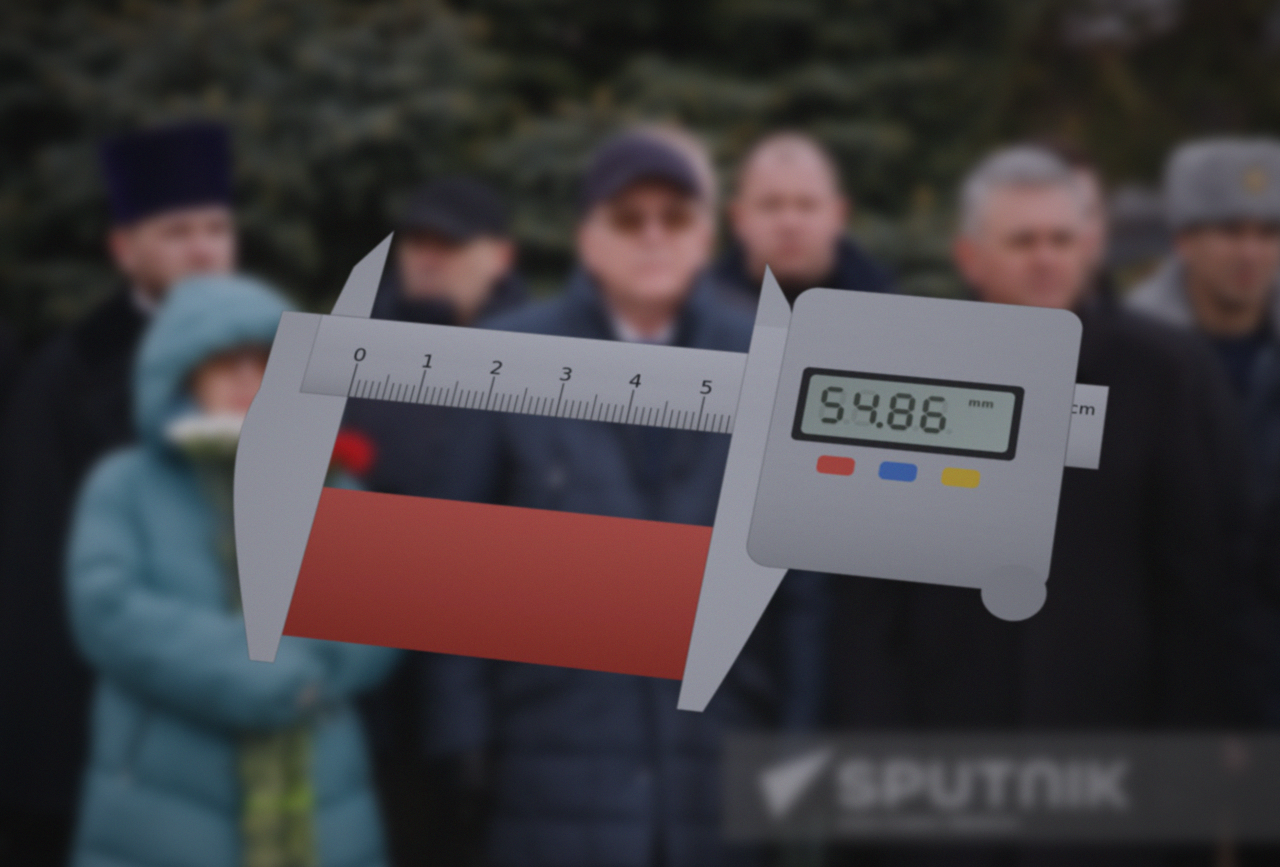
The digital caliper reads 54.86
